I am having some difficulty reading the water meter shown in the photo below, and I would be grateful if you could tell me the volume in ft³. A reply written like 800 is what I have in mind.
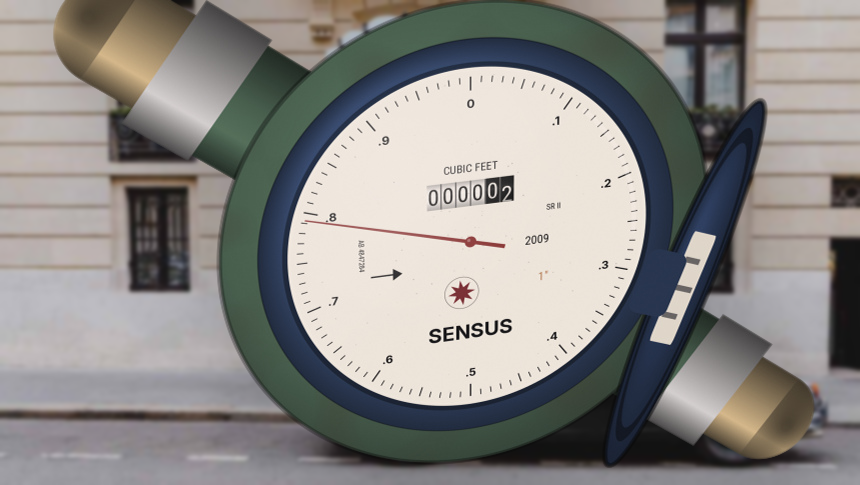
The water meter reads 1.79
